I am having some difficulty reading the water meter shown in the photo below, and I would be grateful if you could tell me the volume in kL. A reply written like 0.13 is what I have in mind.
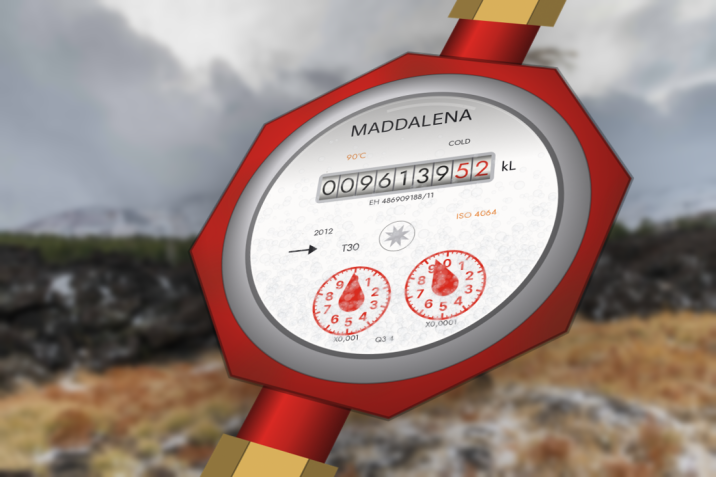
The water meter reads 96139.5199
